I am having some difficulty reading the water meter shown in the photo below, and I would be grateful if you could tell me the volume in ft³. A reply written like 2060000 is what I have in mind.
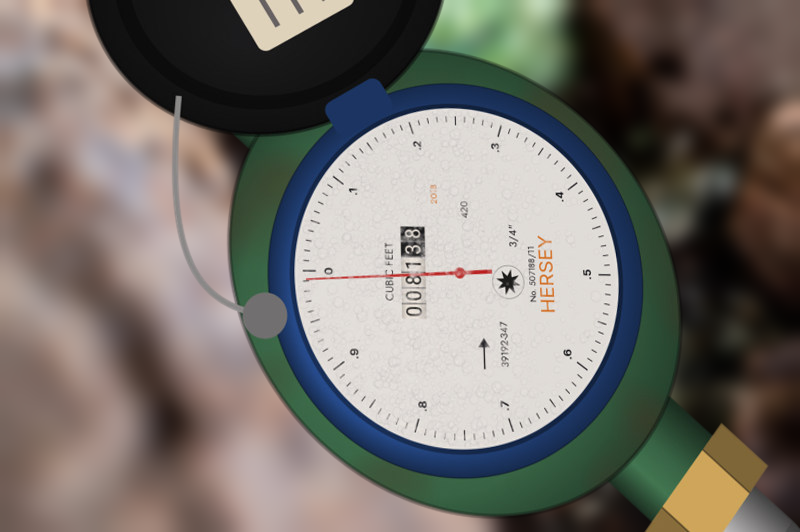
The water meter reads 8137.99
